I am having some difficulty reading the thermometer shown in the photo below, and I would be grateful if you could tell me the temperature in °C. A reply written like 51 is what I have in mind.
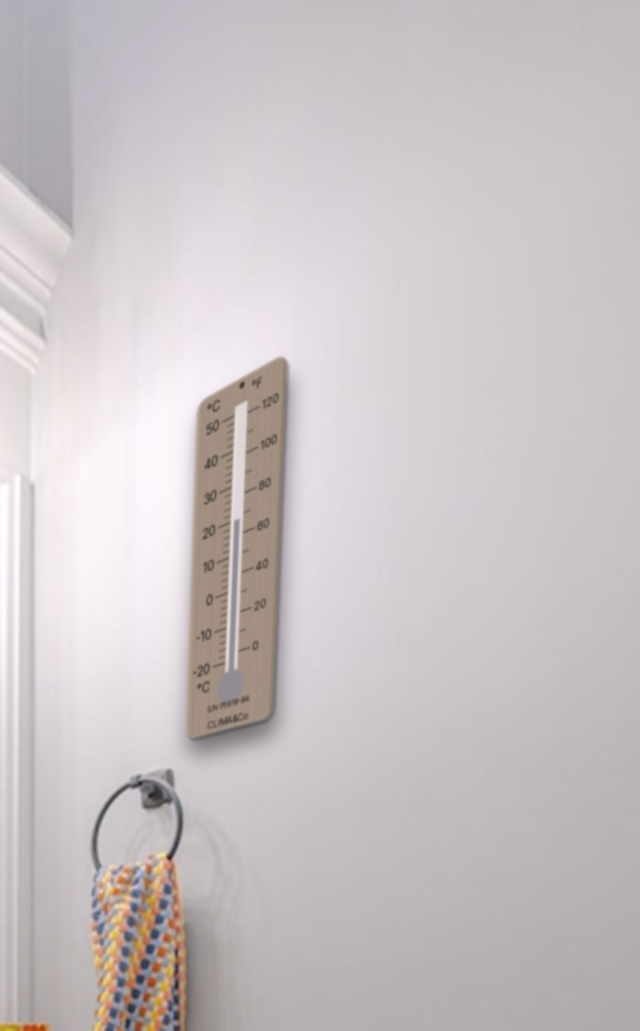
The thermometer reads 20
